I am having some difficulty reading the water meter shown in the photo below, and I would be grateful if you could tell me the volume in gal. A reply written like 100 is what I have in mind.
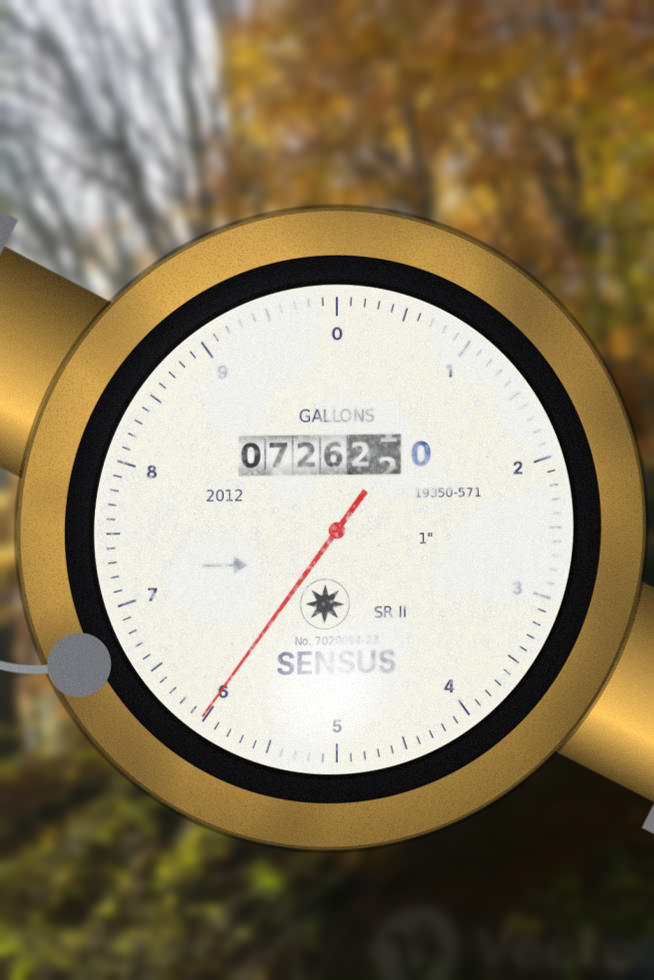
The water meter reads 726216.0
